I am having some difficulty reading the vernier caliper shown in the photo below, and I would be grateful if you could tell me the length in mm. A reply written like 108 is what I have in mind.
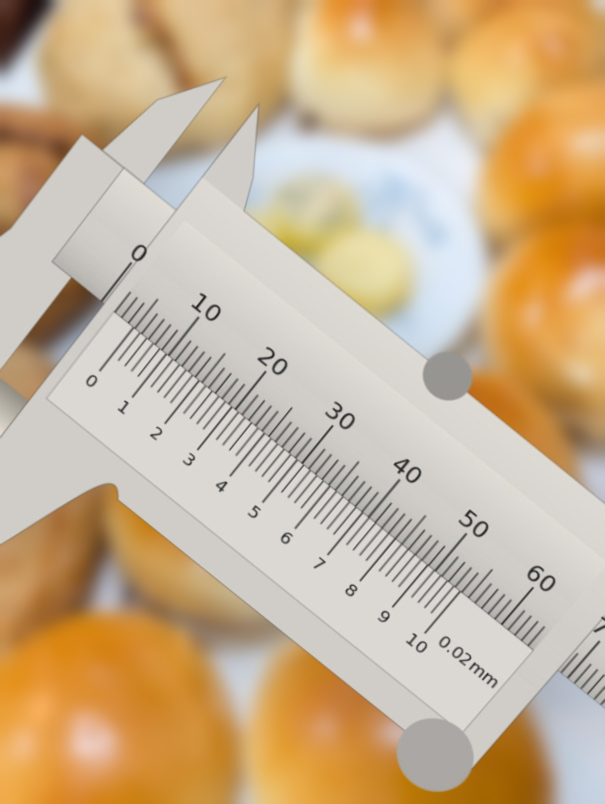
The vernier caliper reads 4.8
